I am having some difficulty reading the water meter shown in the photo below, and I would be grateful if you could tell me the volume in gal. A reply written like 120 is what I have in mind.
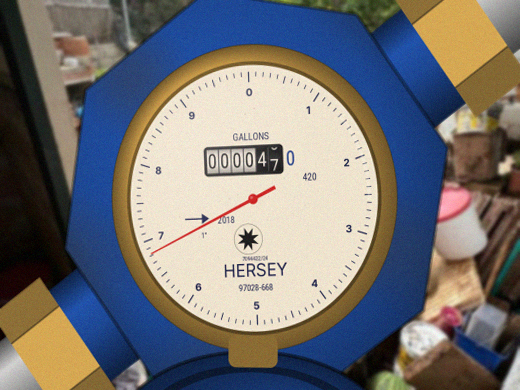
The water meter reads 466.8
